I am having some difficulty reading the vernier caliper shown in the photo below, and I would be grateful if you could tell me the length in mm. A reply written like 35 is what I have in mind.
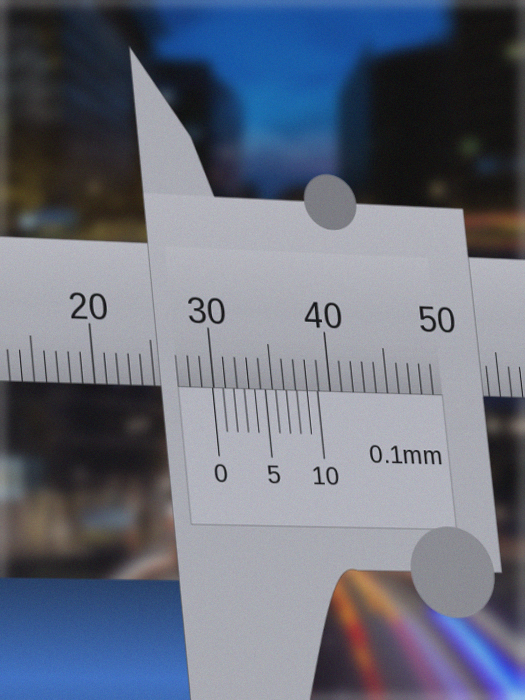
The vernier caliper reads 29.9
